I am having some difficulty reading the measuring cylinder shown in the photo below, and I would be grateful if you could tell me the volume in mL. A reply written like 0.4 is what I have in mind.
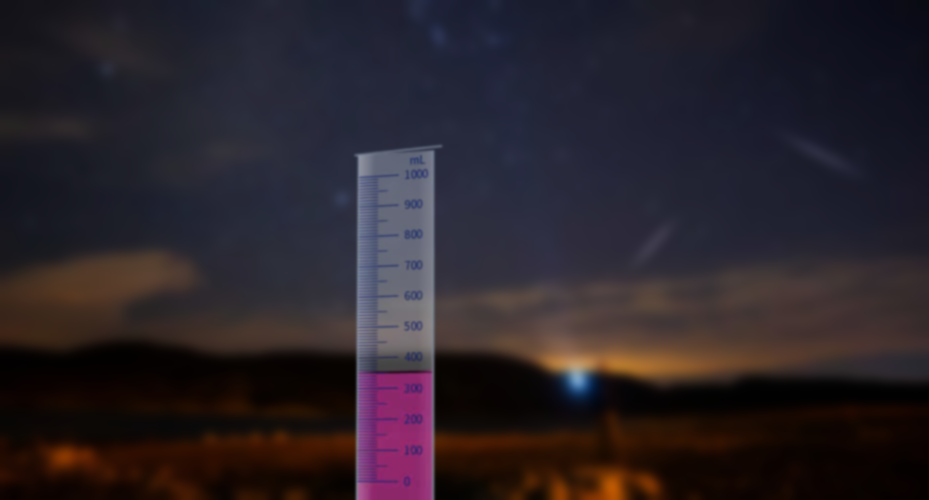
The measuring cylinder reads 350
